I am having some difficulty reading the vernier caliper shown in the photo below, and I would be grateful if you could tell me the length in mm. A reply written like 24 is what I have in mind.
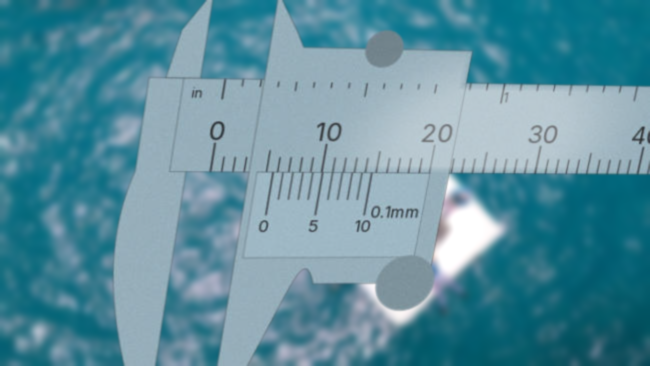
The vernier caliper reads 5.6
